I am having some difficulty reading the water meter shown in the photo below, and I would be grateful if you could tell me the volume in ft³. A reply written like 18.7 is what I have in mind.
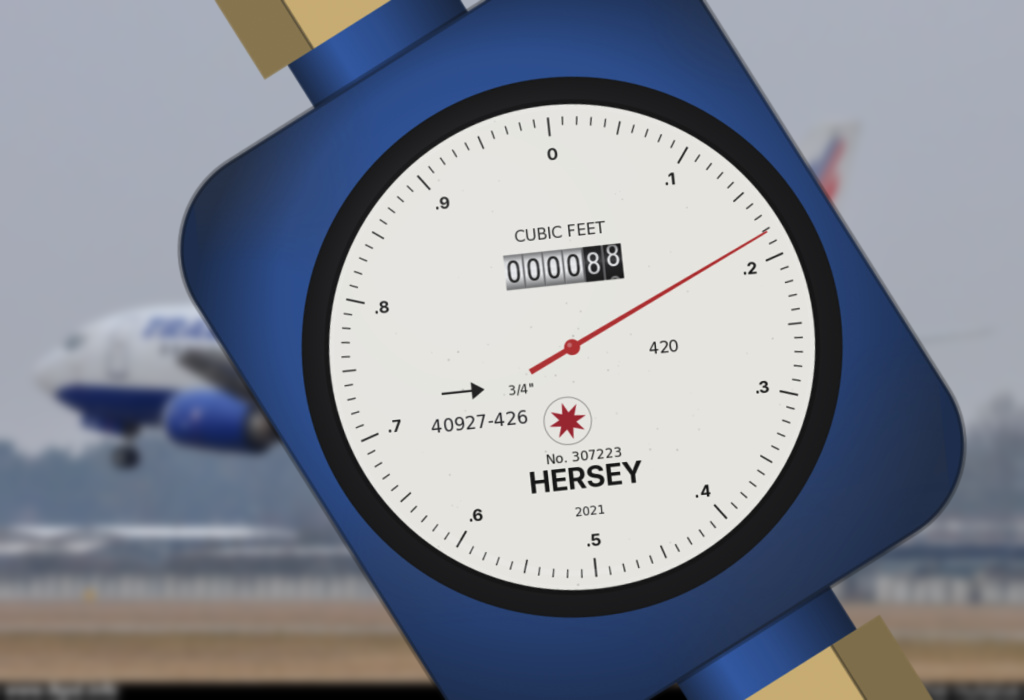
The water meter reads 88.18
